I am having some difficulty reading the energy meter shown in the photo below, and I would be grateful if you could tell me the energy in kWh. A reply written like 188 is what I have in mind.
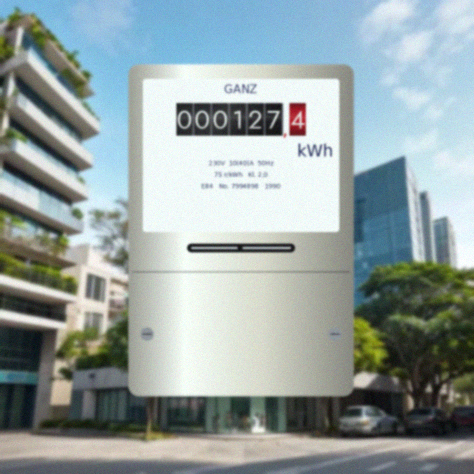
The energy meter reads 127.4
